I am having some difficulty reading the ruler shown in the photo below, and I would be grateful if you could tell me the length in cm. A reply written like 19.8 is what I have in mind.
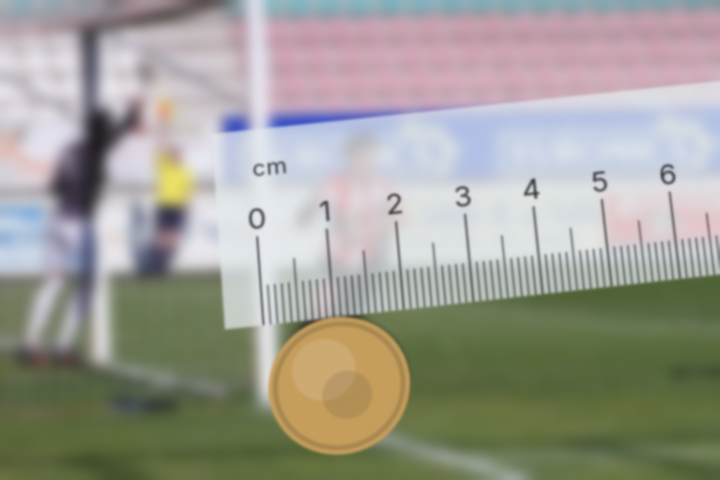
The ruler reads 2
